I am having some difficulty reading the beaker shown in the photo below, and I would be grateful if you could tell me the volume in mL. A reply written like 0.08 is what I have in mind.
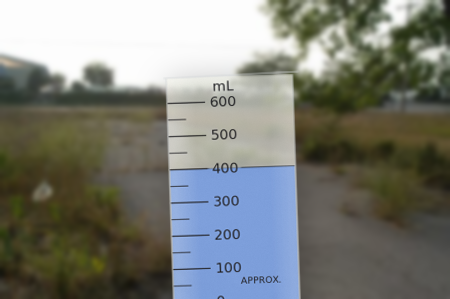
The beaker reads 400
